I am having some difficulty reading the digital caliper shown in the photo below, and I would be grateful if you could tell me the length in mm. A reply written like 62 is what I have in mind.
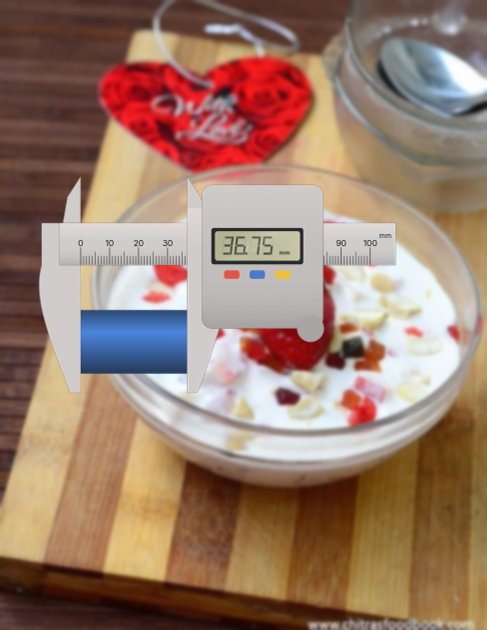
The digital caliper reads 36.75
